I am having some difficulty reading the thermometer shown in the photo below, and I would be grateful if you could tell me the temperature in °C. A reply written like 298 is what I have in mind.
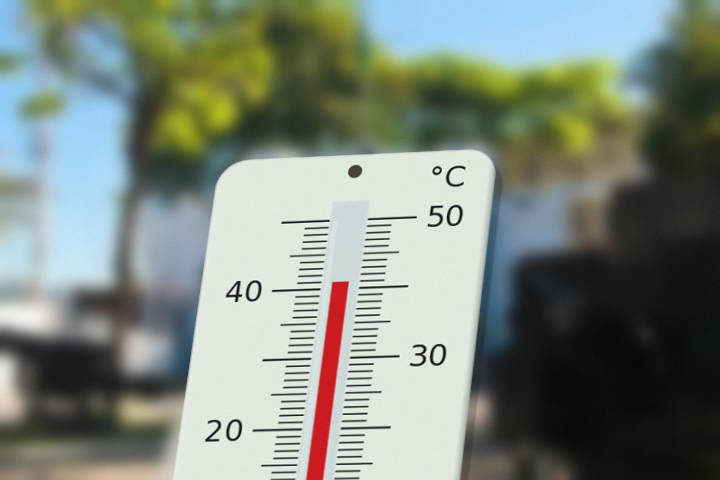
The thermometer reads 41
